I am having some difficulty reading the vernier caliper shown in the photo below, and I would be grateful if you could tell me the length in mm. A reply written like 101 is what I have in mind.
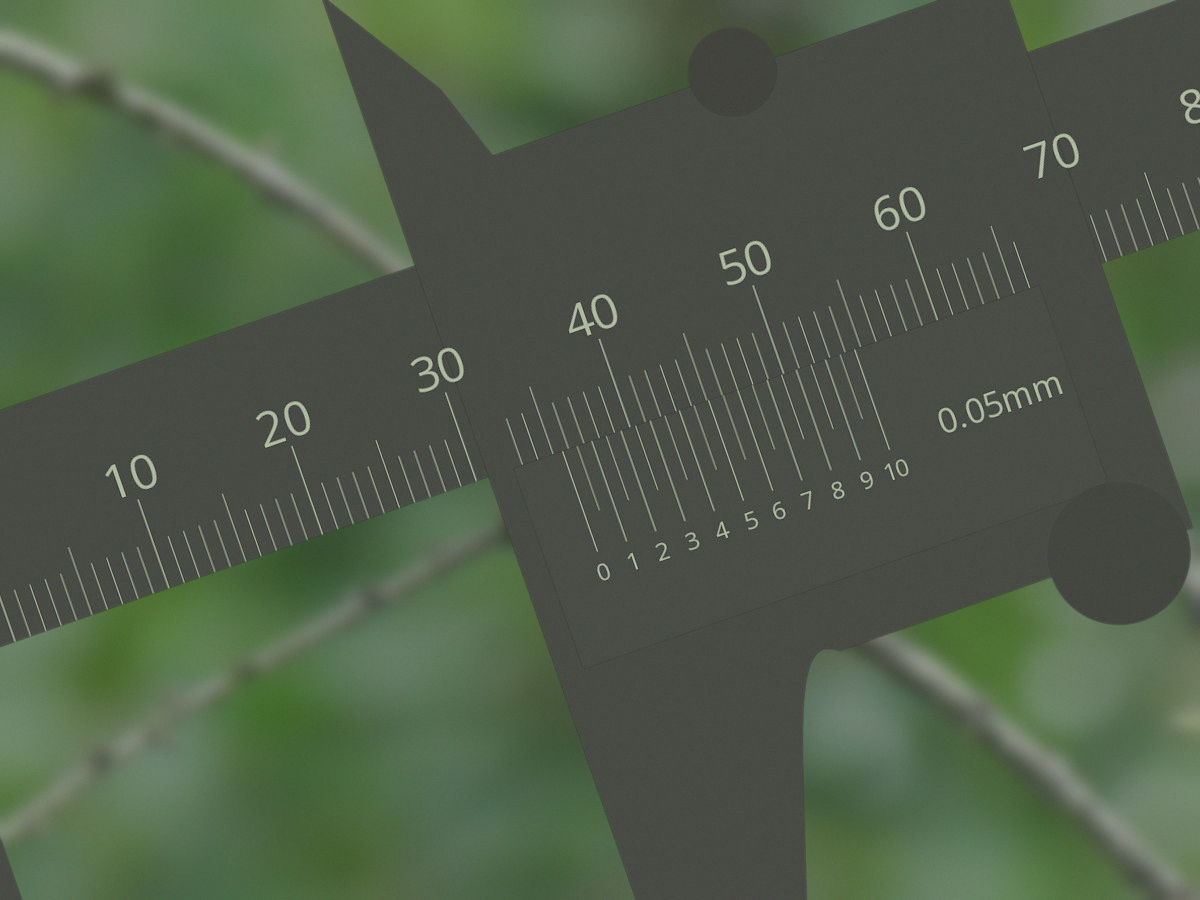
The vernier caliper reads 35.6
